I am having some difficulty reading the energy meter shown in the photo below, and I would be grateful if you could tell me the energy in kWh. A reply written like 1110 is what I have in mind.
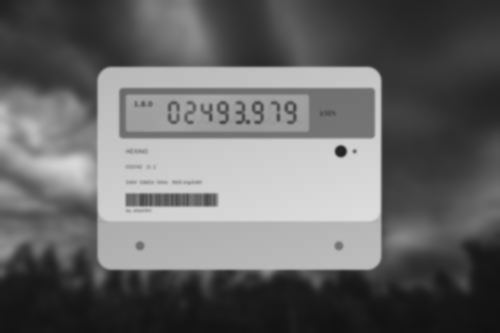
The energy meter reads 2493.979
